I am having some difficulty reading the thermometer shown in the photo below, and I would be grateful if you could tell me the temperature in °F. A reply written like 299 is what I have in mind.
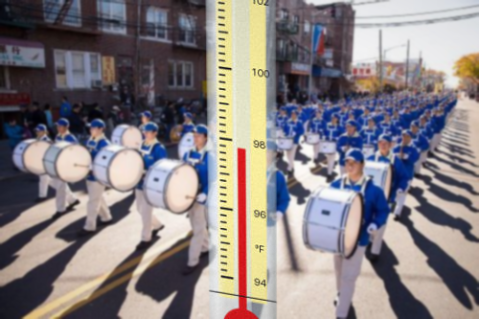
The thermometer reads 97.8
